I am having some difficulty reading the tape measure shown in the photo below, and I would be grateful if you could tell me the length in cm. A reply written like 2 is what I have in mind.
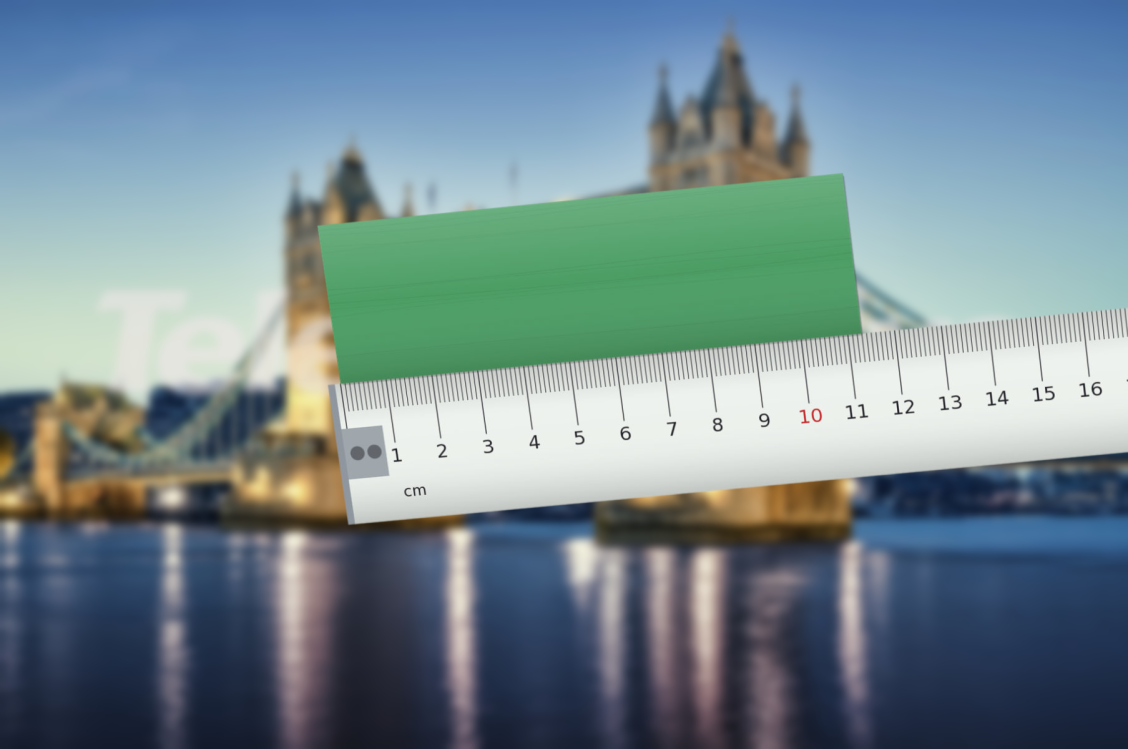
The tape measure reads 11.3
